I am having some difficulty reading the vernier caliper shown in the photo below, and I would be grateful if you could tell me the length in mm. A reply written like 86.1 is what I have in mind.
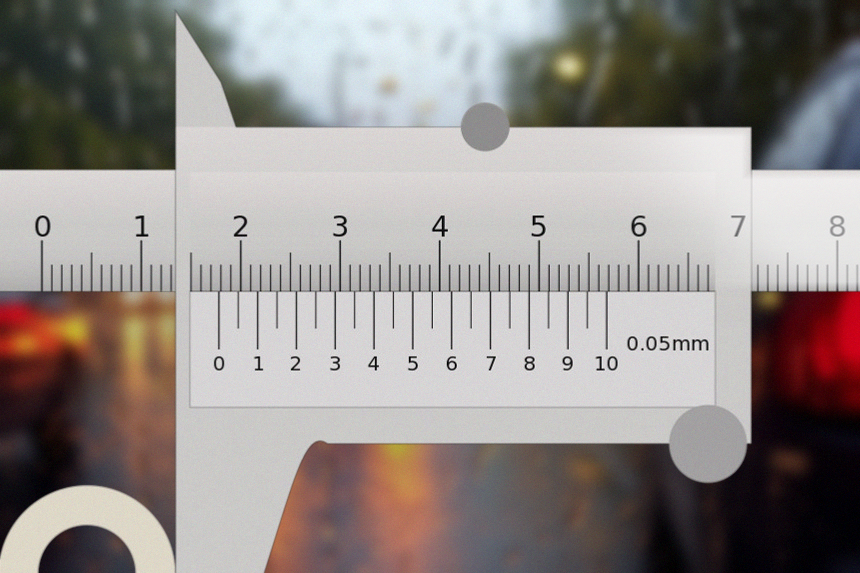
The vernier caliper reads 17.8
